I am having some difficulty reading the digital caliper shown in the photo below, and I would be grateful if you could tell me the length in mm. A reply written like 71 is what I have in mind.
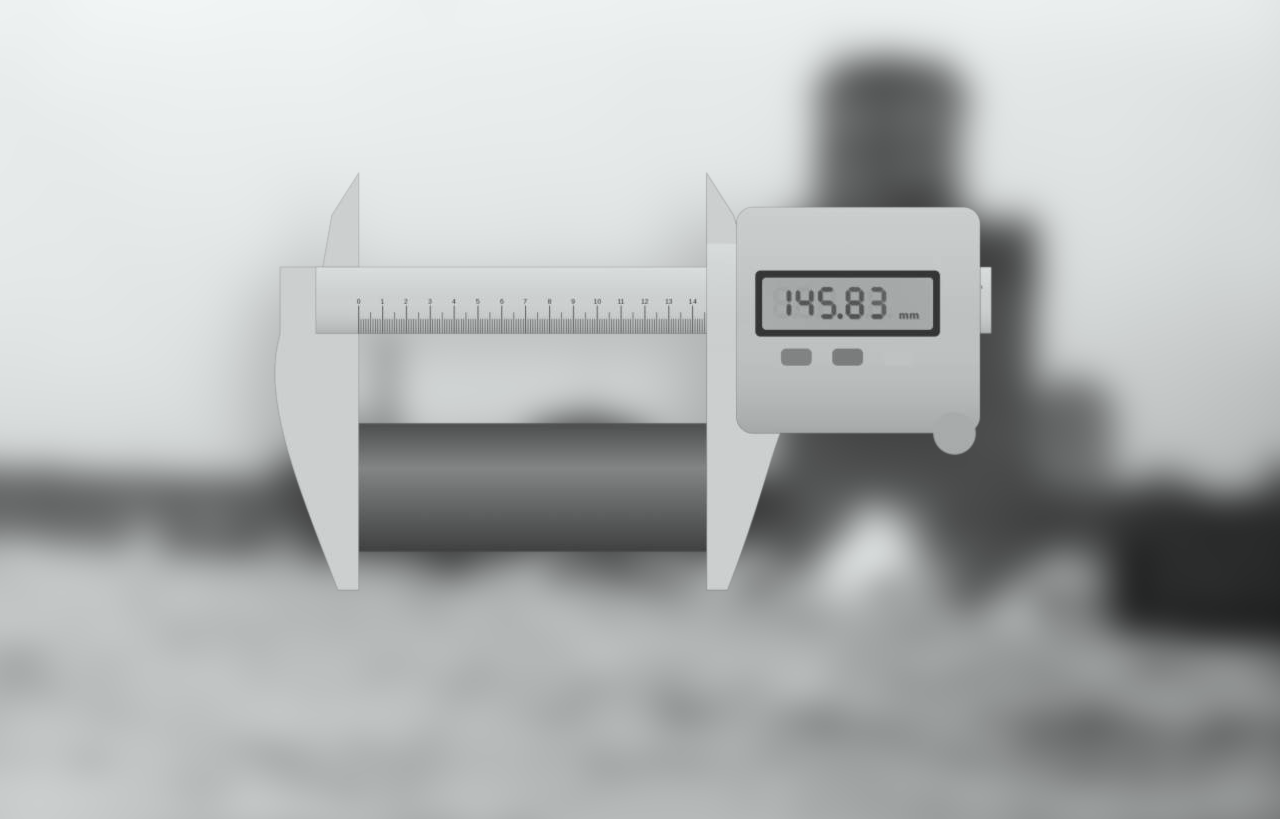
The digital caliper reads 145.83
